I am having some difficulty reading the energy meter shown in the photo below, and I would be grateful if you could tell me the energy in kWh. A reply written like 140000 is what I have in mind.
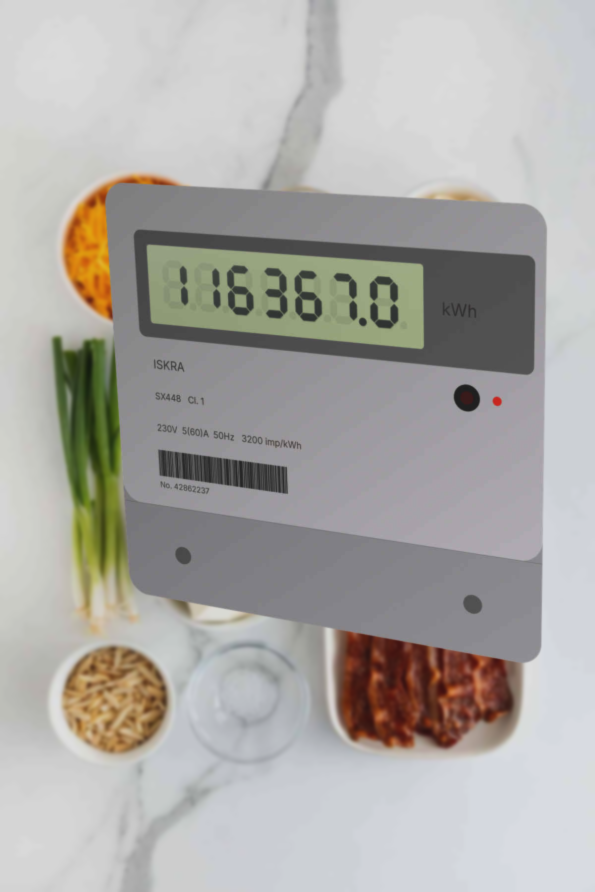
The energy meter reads 116367.0
